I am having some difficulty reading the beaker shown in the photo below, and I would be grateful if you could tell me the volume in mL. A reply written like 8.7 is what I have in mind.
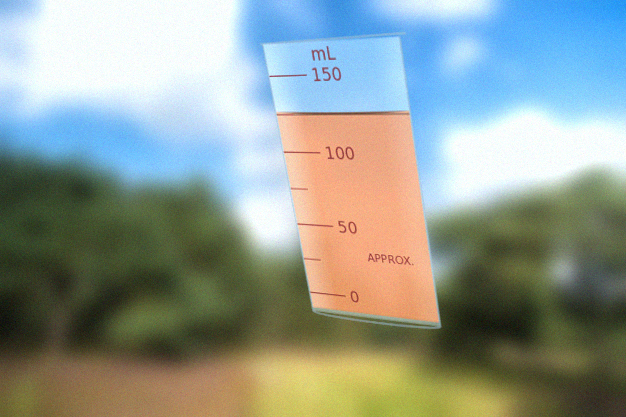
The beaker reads 125
